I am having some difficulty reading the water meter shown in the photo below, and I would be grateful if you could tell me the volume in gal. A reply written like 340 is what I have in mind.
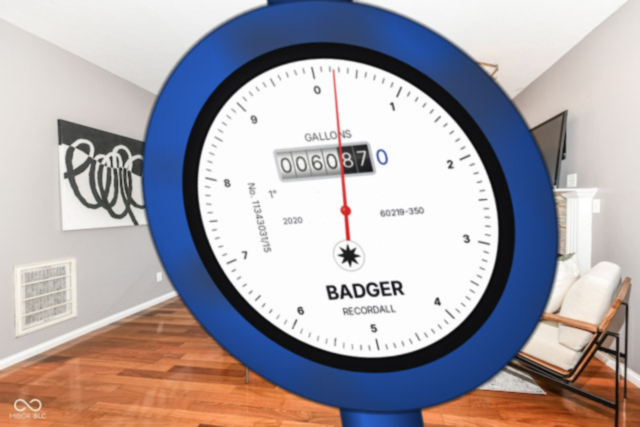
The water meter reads 60870.2
